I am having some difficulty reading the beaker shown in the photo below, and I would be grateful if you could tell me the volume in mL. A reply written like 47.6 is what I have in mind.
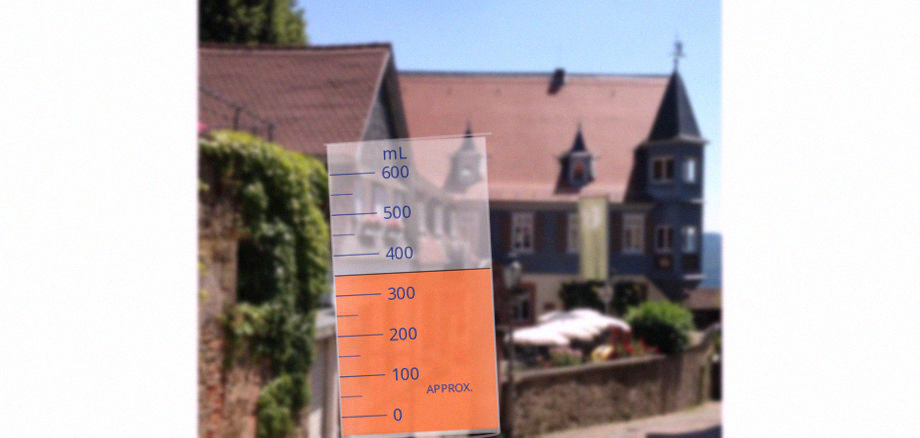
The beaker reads 350
